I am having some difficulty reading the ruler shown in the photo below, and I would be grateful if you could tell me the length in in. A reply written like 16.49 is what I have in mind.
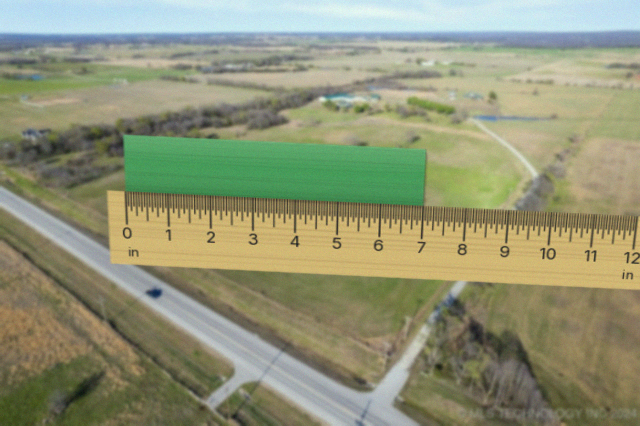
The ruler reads 7
